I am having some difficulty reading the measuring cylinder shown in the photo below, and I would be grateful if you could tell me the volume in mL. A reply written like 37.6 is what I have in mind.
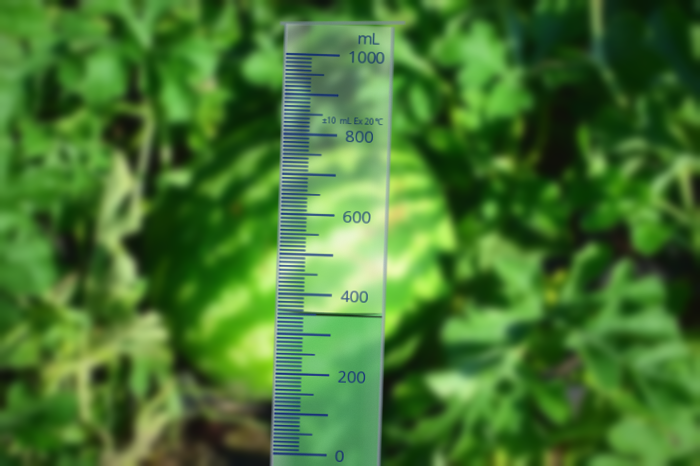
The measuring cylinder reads 350
